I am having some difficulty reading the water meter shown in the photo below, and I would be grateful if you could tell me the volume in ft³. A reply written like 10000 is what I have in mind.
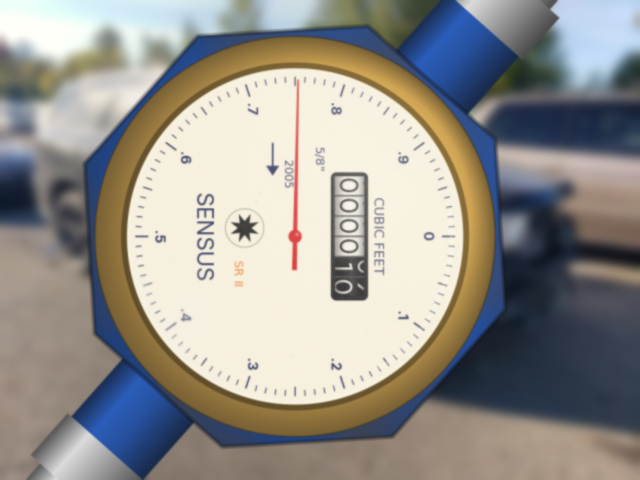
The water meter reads 9.75
